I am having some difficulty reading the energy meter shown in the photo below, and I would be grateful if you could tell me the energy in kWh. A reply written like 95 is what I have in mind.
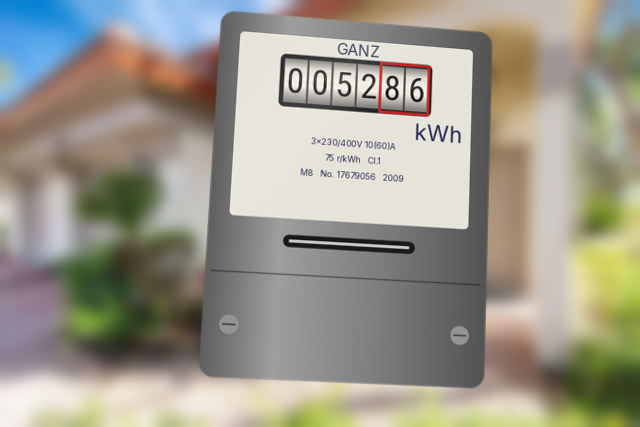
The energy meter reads 52.86
